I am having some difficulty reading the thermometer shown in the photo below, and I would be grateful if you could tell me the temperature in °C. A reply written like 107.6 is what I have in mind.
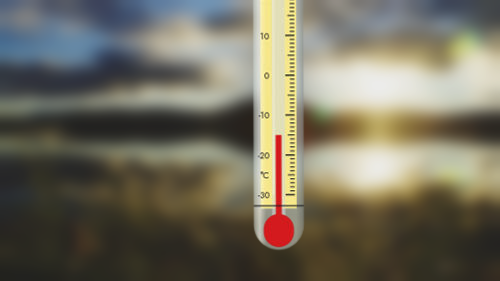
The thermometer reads -15
